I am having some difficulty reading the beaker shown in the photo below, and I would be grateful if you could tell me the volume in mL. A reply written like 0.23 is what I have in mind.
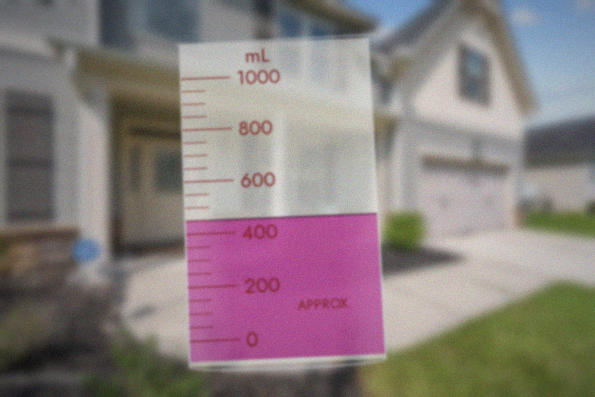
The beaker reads 450
